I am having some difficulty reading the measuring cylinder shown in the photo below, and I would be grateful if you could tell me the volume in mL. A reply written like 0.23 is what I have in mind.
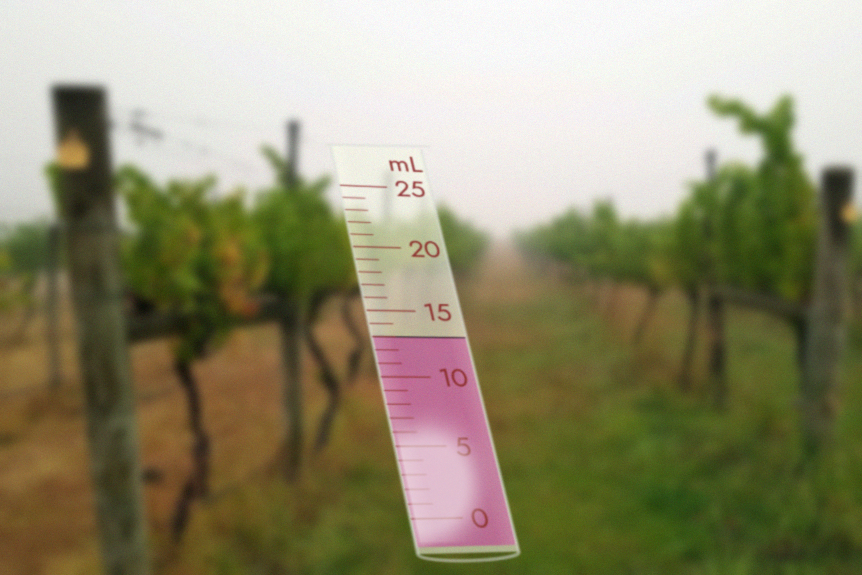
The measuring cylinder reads 13
